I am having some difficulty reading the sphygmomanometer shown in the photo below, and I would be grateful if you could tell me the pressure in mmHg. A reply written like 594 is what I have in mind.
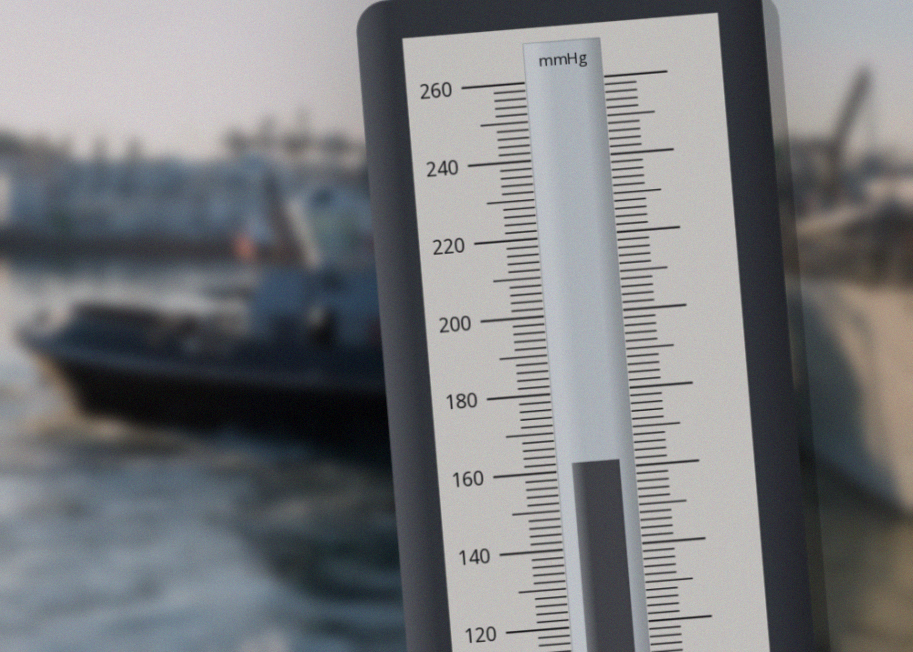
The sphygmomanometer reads 162
